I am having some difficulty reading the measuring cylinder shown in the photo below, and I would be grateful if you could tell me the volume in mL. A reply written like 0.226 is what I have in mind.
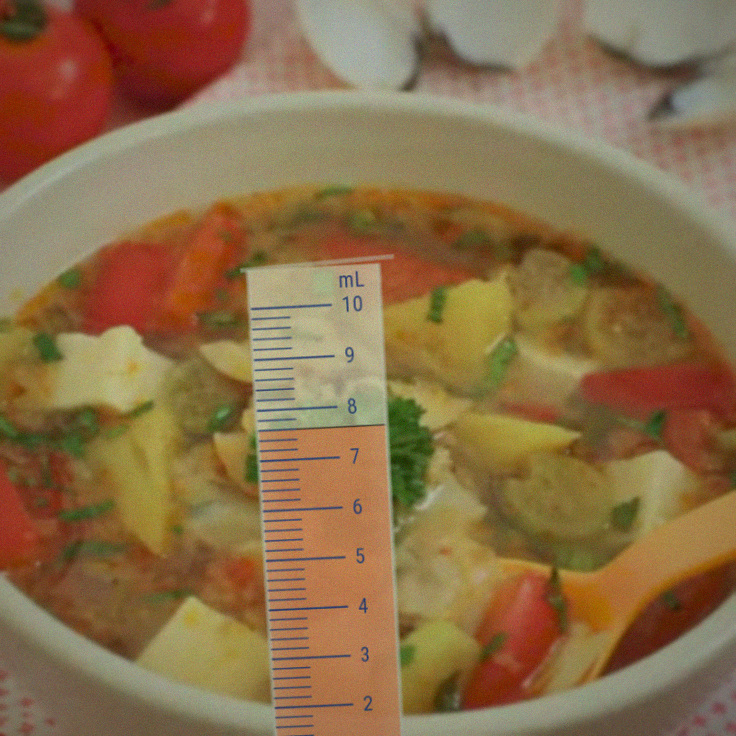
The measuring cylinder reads 7.6
